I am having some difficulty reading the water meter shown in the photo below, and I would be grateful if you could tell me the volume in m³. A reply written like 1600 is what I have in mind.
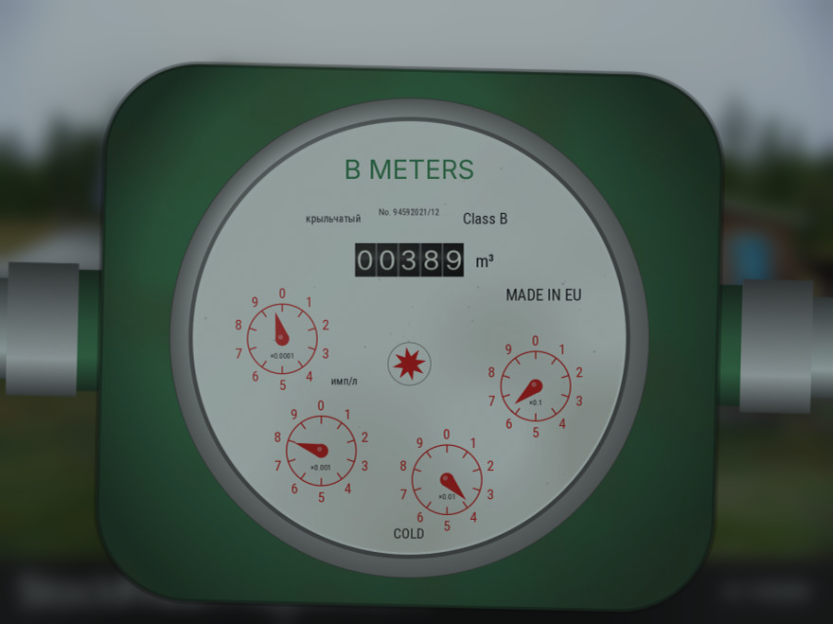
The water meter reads 389.6379
